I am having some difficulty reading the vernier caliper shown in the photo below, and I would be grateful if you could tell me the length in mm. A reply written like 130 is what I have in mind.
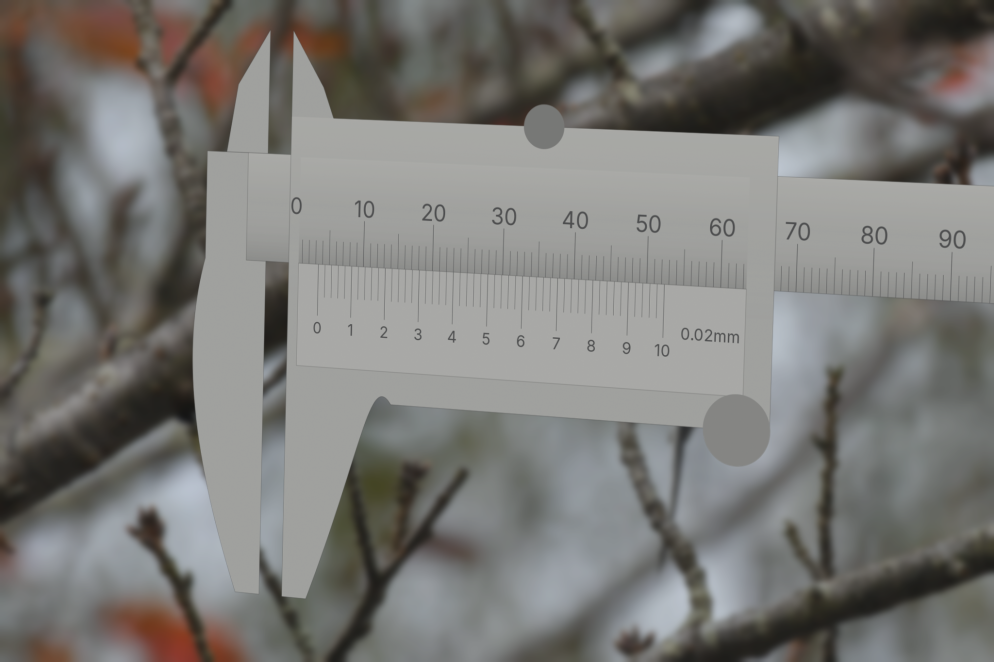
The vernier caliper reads 3.4
